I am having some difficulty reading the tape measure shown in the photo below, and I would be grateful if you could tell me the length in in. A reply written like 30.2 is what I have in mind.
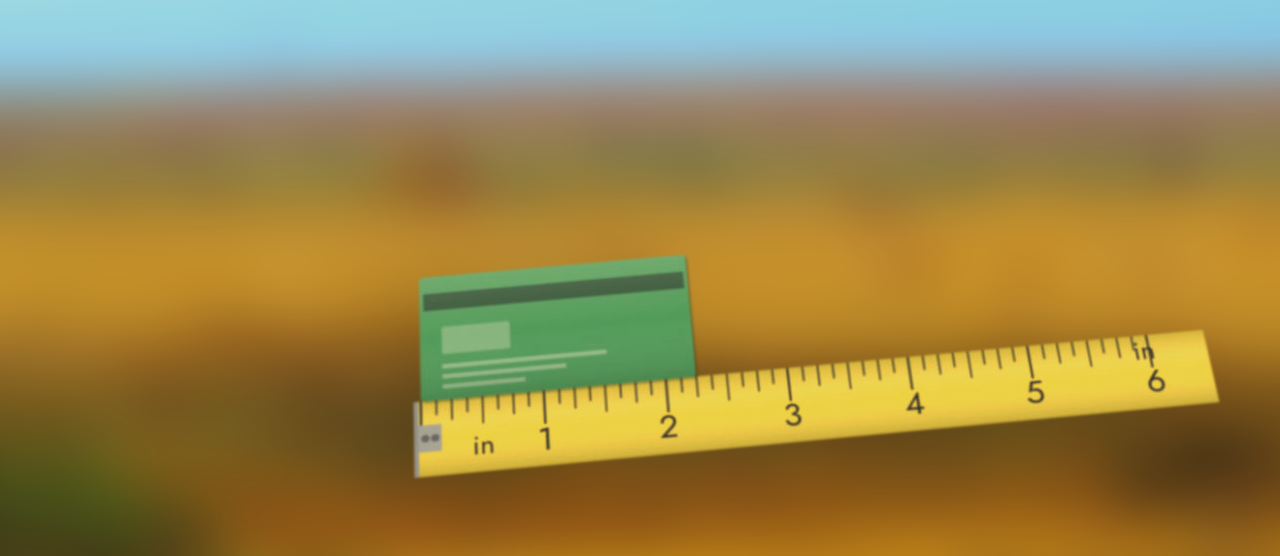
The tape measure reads 2.25
